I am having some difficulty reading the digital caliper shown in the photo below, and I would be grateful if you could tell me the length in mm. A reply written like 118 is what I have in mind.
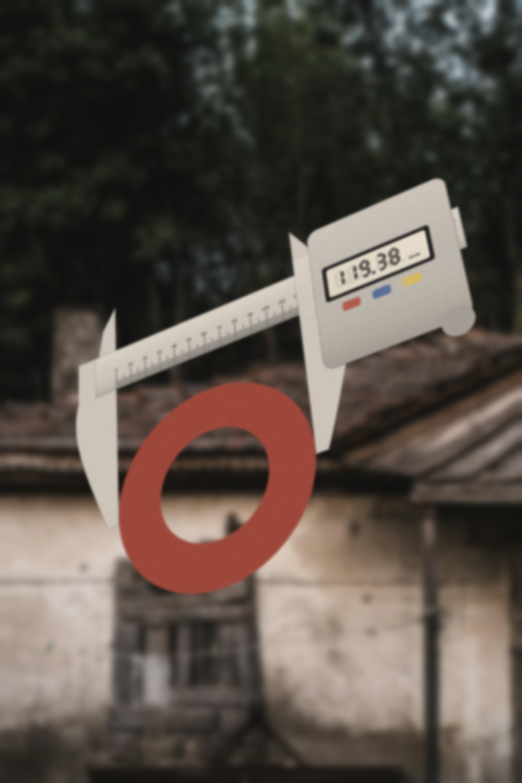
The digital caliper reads 119.38
